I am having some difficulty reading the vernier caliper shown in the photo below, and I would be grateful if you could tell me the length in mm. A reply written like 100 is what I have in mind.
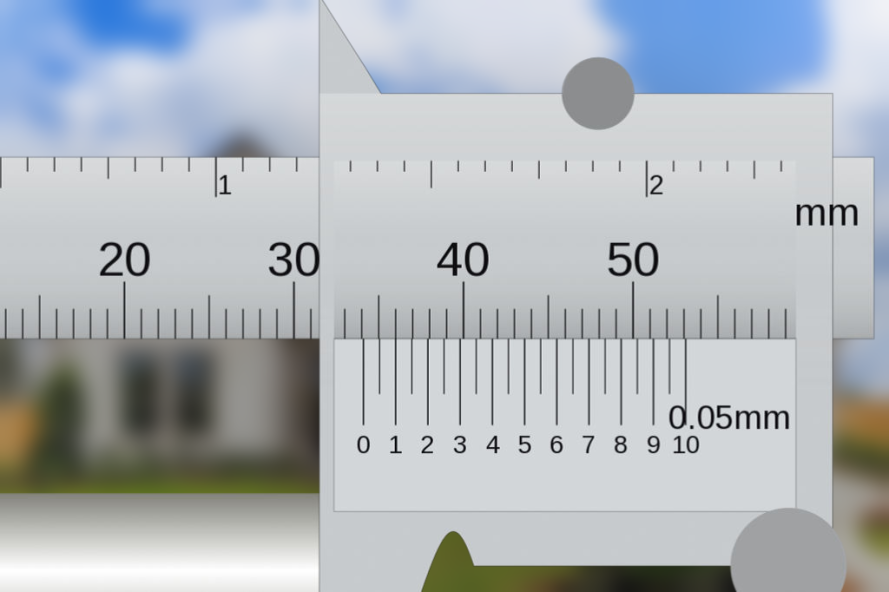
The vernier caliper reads 34.1
